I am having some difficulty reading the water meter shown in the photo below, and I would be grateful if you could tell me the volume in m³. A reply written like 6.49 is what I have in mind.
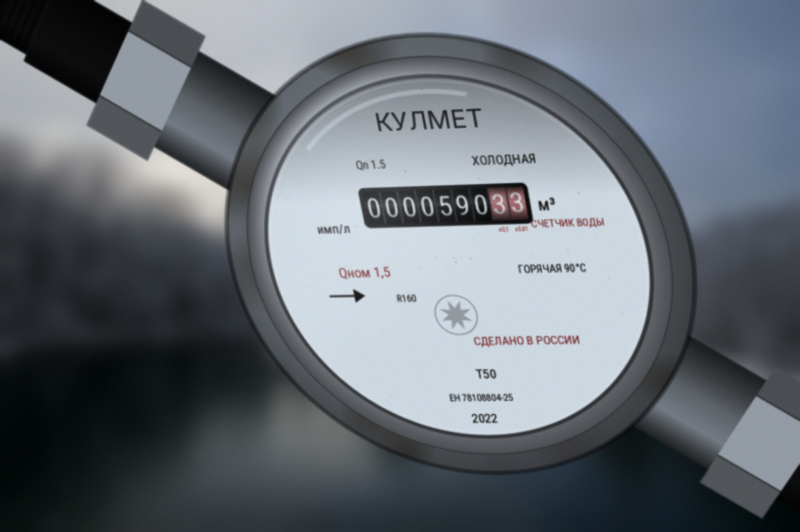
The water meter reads 590.33
